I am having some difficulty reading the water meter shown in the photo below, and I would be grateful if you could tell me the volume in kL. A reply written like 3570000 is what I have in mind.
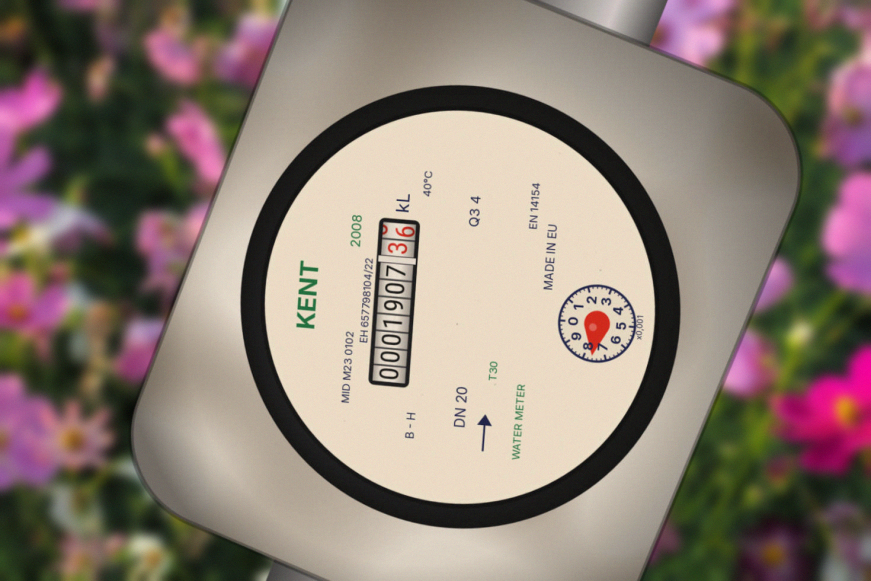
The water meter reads 1907.357
